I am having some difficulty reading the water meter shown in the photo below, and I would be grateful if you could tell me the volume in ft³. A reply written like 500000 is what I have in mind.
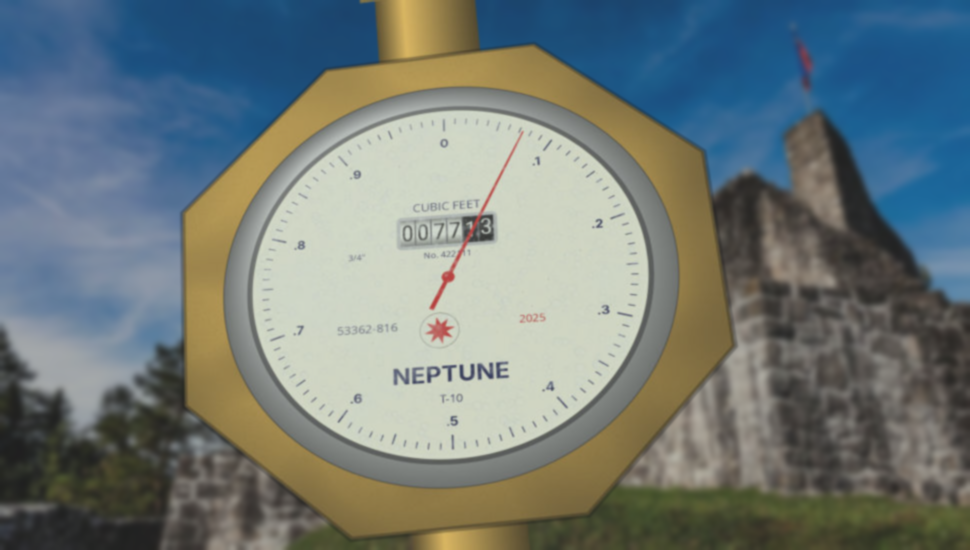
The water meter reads 7713.07
